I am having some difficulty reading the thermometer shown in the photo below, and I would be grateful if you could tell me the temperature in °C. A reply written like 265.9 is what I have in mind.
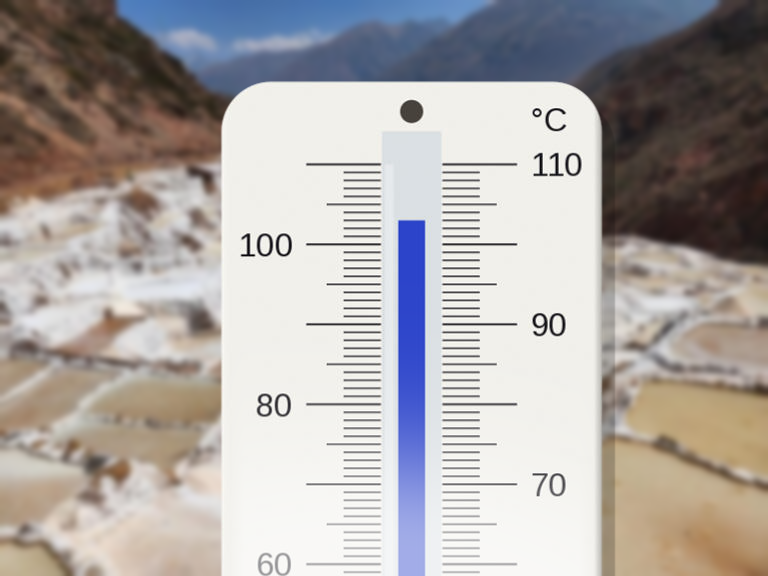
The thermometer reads 103
